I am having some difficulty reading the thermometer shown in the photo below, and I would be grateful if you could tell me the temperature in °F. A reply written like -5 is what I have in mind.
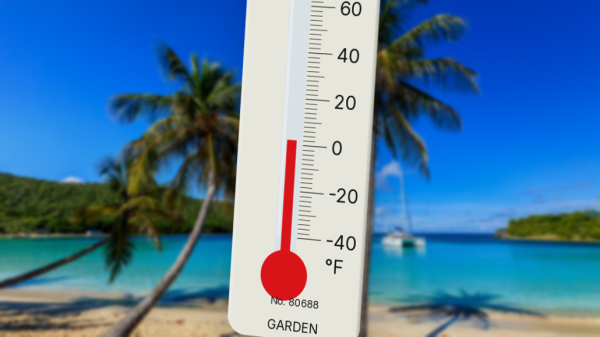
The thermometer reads 2
